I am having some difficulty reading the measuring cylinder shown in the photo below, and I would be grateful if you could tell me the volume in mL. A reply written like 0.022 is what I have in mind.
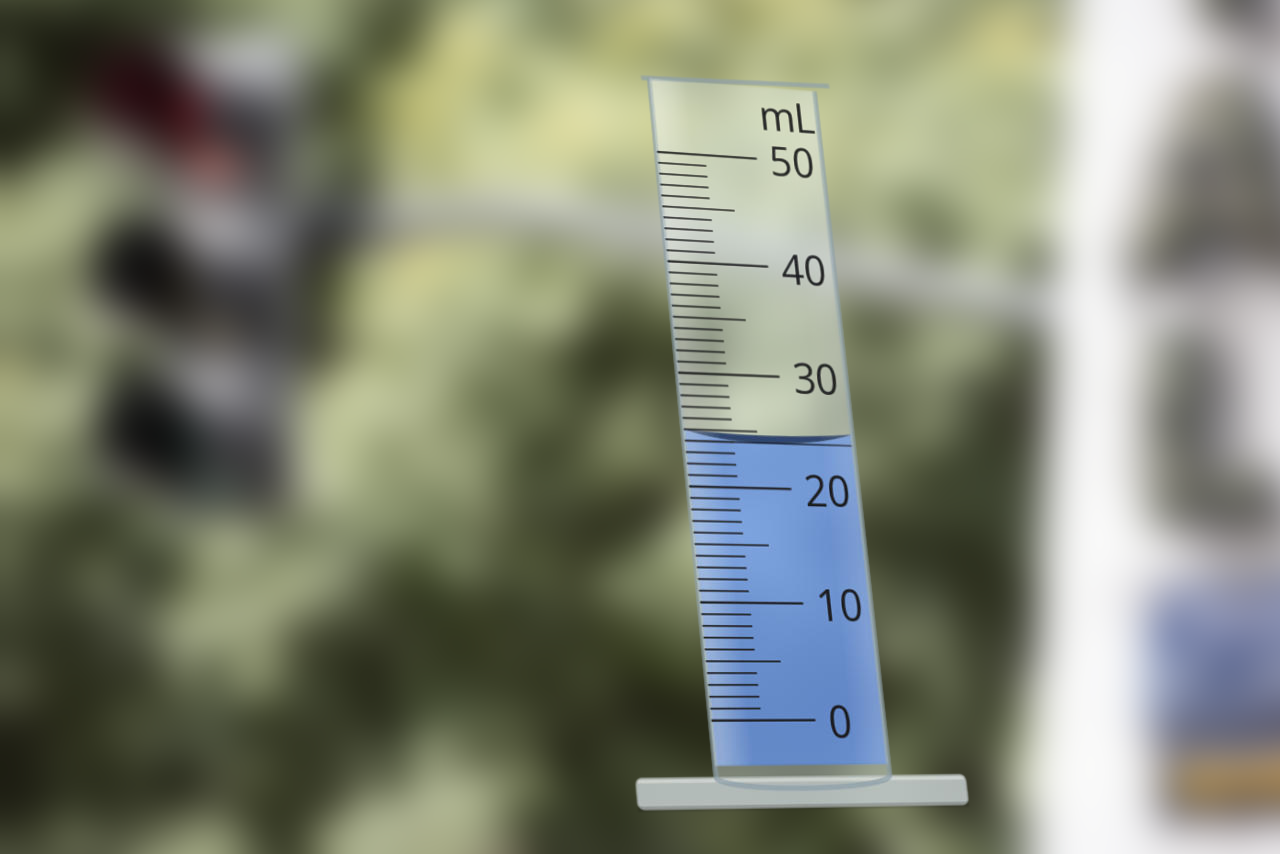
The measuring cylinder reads 24
